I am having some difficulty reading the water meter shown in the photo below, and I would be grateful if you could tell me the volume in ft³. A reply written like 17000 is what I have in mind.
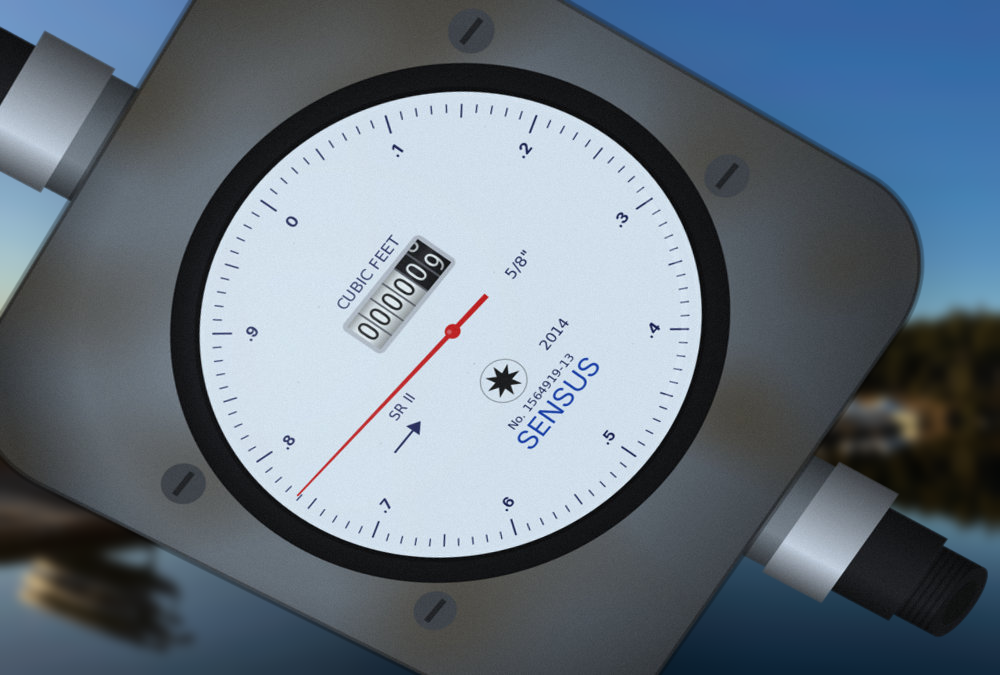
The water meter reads 8.76
